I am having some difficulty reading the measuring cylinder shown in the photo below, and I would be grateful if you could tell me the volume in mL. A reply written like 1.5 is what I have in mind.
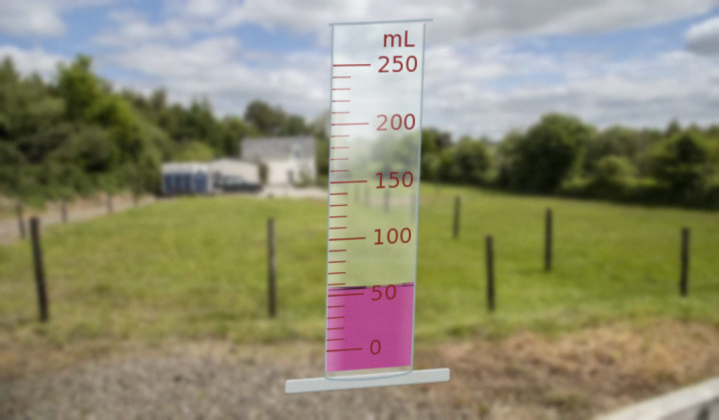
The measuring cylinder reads 55
